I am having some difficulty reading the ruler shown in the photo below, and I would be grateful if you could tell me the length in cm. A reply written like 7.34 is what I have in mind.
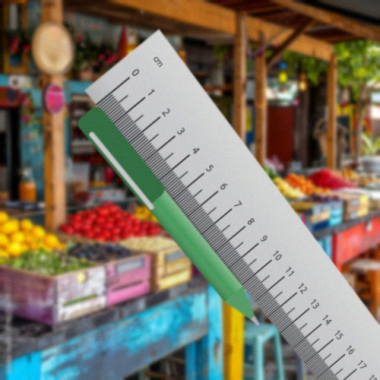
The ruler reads 12
